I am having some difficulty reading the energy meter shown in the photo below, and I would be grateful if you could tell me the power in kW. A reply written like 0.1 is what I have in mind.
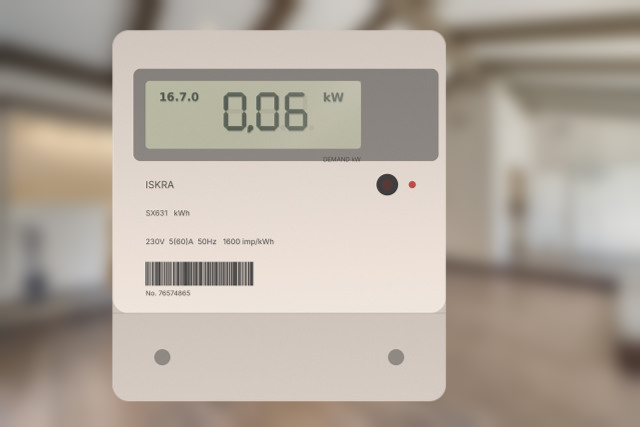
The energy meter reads 0.06
